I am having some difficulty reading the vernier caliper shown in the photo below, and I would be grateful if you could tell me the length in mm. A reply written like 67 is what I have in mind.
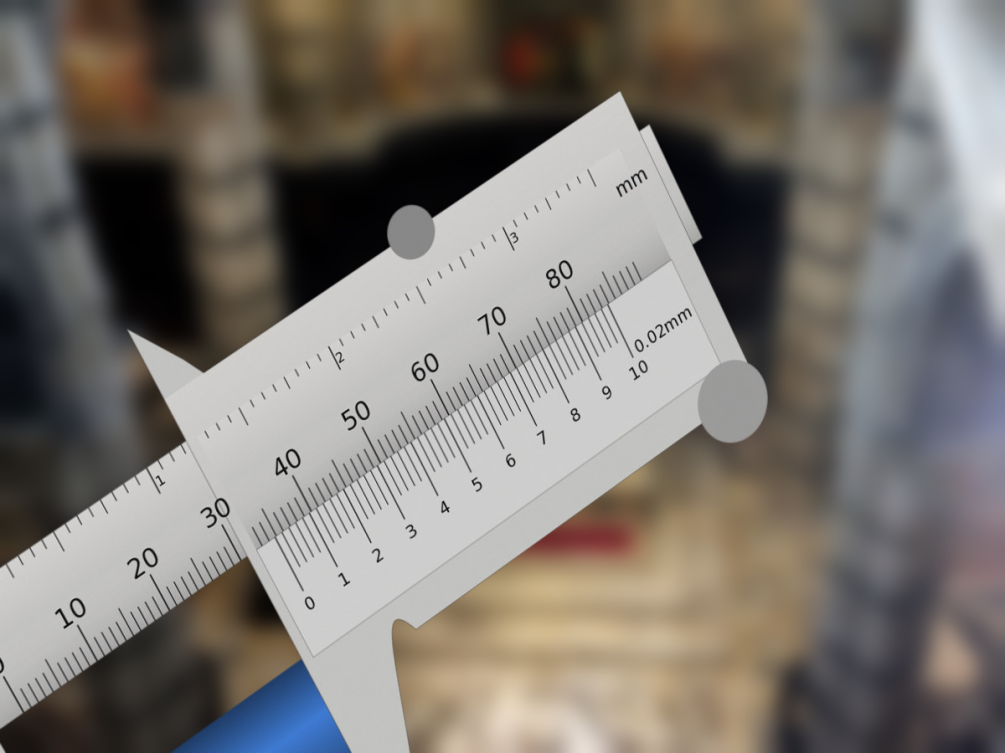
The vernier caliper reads 34.8
